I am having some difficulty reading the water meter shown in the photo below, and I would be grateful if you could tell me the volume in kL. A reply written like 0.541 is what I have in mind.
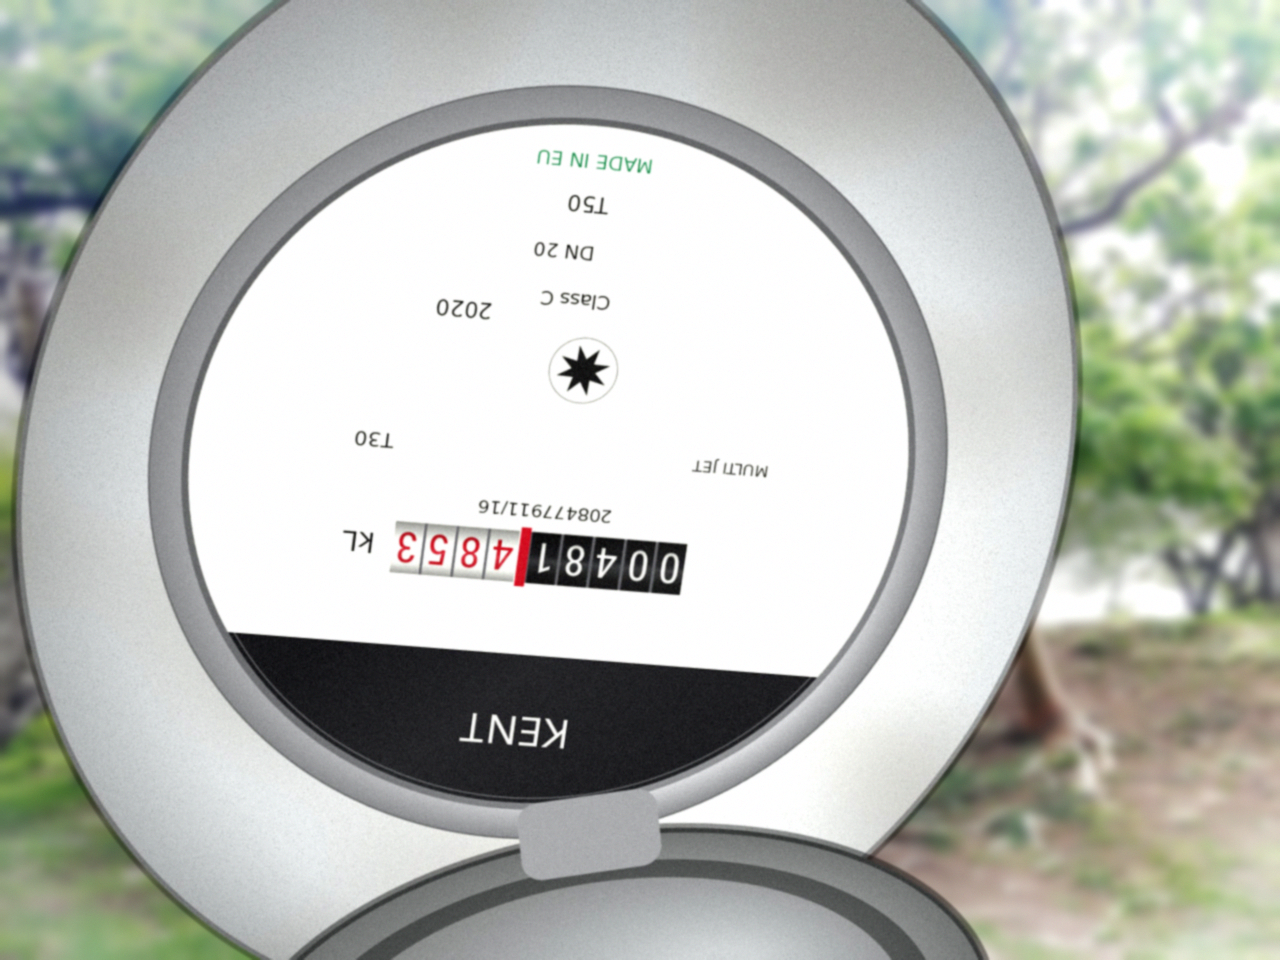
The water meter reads 481.4853
